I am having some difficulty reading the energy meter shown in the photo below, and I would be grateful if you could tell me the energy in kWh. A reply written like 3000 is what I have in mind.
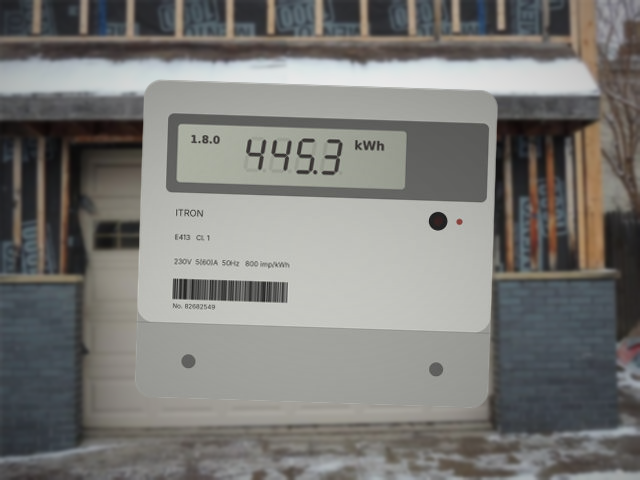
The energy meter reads 445.3
